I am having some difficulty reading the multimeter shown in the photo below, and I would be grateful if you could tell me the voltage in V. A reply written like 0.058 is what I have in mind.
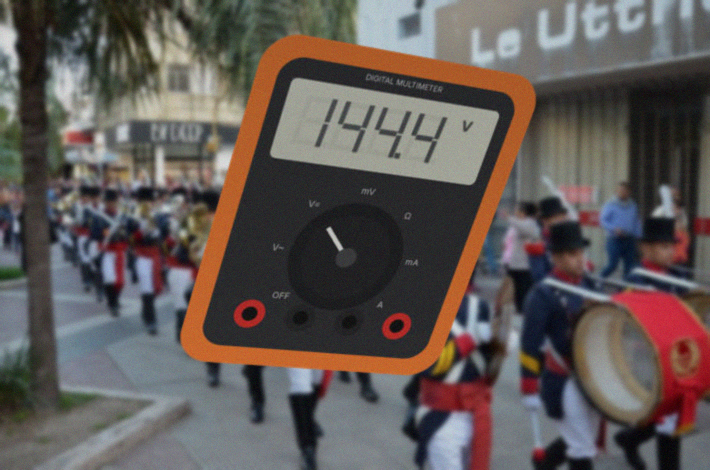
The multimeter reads 144.4
